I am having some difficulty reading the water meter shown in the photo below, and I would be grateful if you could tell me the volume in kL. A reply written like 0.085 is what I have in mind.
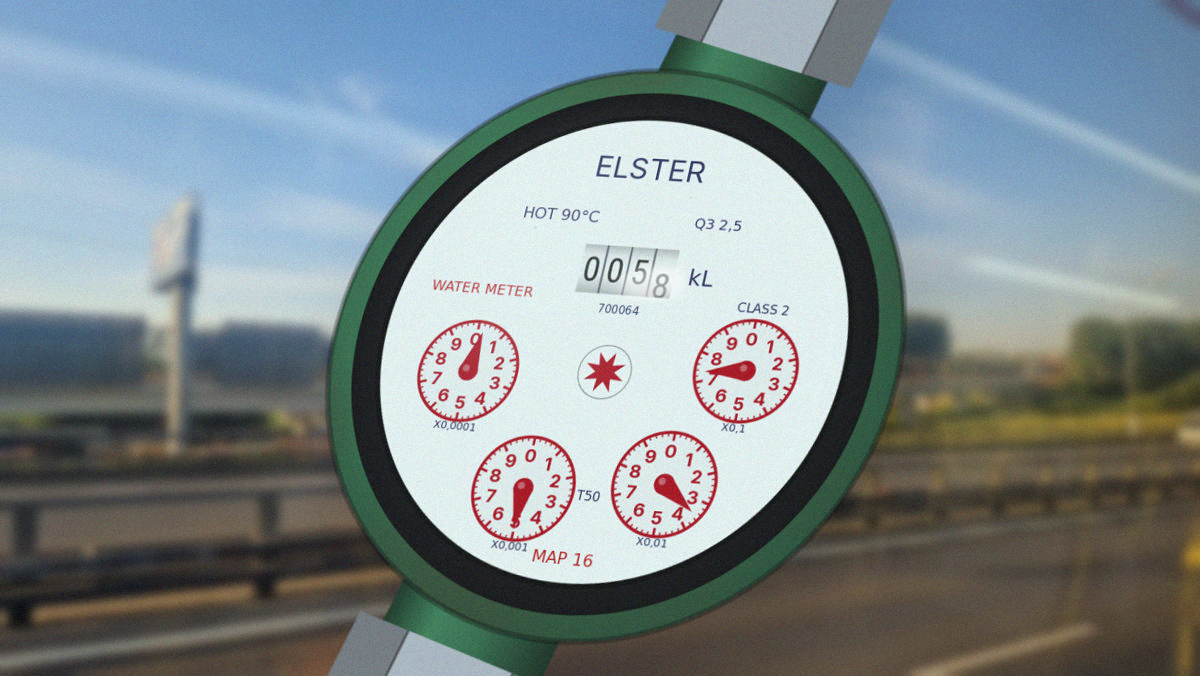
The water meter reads 57.7350
